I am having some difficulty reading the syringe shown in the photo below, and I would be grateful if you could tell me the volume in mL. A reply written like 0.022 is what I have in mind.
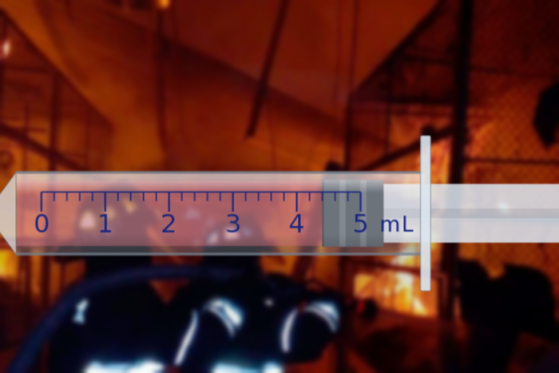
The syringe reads 4.4
